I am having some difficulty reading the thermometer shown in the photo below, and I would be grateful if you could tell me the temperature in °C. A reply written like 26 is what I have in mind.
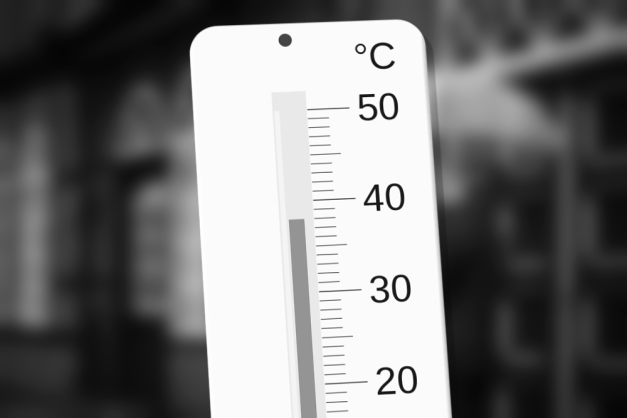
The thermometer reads 38
